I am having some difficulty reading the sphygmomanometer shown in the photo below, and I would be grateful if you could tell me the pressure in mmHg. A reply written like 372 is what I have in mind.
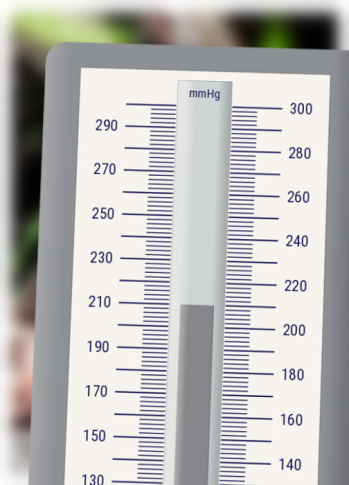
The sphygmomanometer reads 210
